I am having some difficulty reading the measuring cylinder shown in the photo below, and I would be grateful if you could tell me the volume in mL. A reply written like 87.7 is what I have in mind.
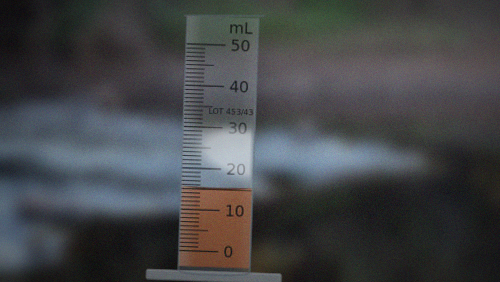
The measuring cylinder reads 15
